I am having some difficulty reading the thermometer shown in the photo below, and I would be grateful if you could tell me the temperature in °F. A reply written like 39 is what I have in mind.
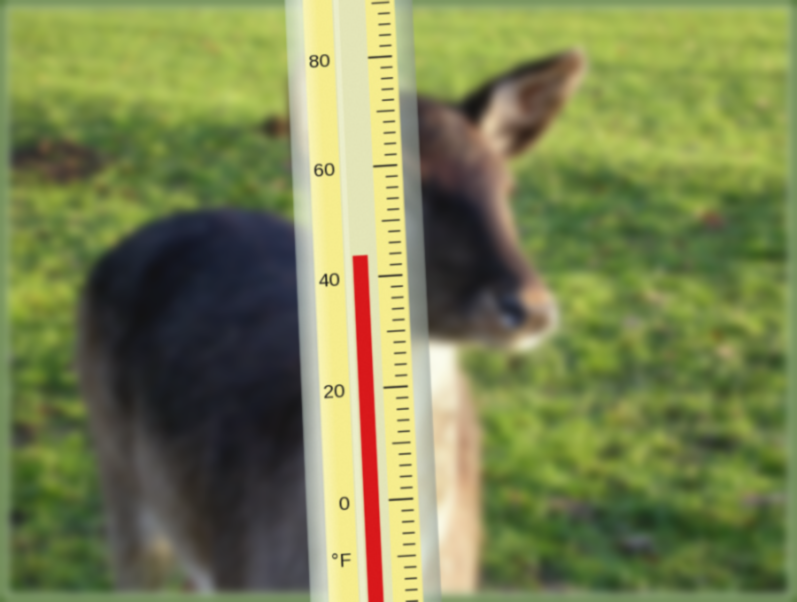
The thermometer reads 44
